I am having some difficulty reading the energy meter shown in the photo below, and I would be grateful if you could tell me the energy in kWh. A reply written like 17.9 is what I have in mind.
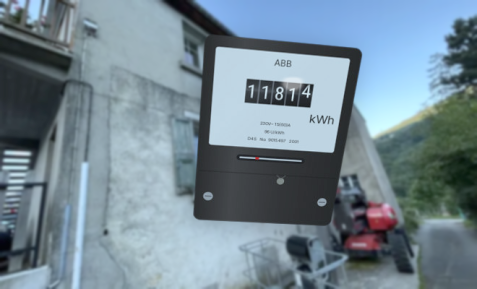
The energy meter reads 11814
